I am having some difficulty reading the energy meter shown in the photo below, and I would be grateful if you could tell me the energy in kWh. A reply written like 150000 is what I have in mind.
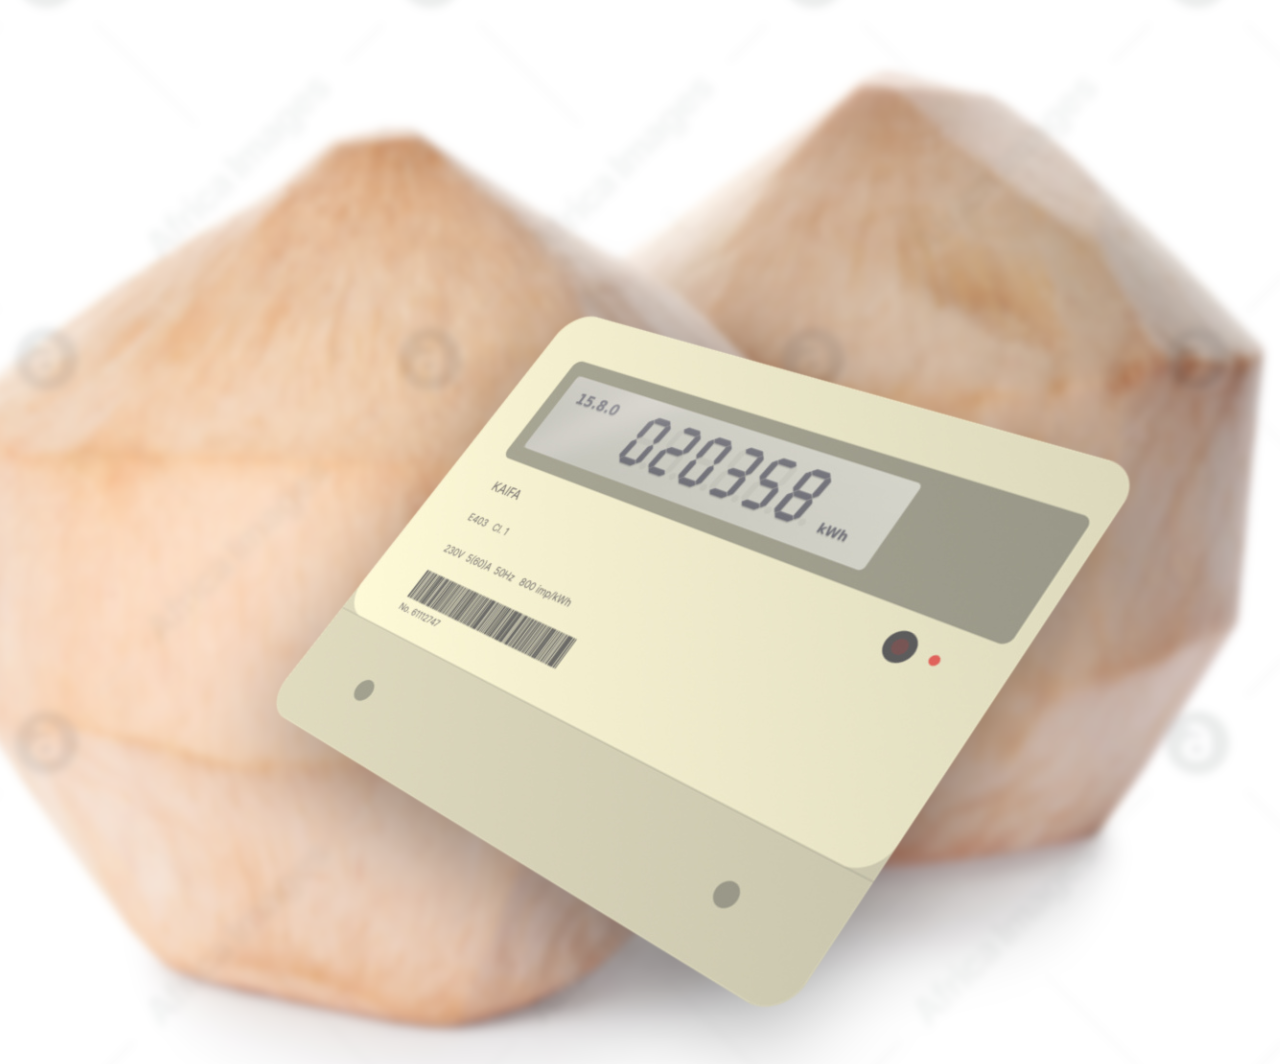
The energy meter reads 20358
